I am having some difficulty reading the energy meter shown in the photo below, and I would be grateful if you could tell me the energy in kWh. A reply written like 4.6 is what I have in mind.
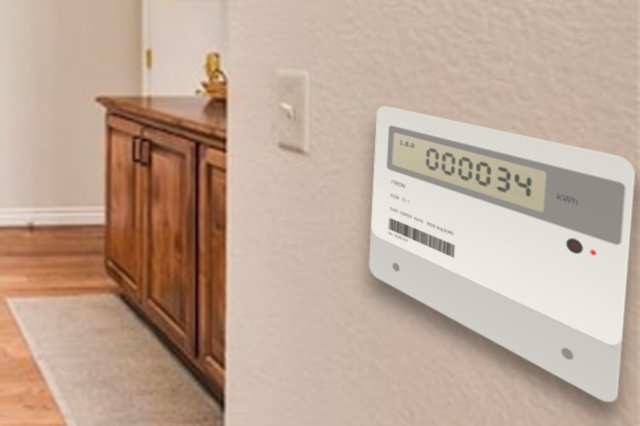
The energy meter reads 34
